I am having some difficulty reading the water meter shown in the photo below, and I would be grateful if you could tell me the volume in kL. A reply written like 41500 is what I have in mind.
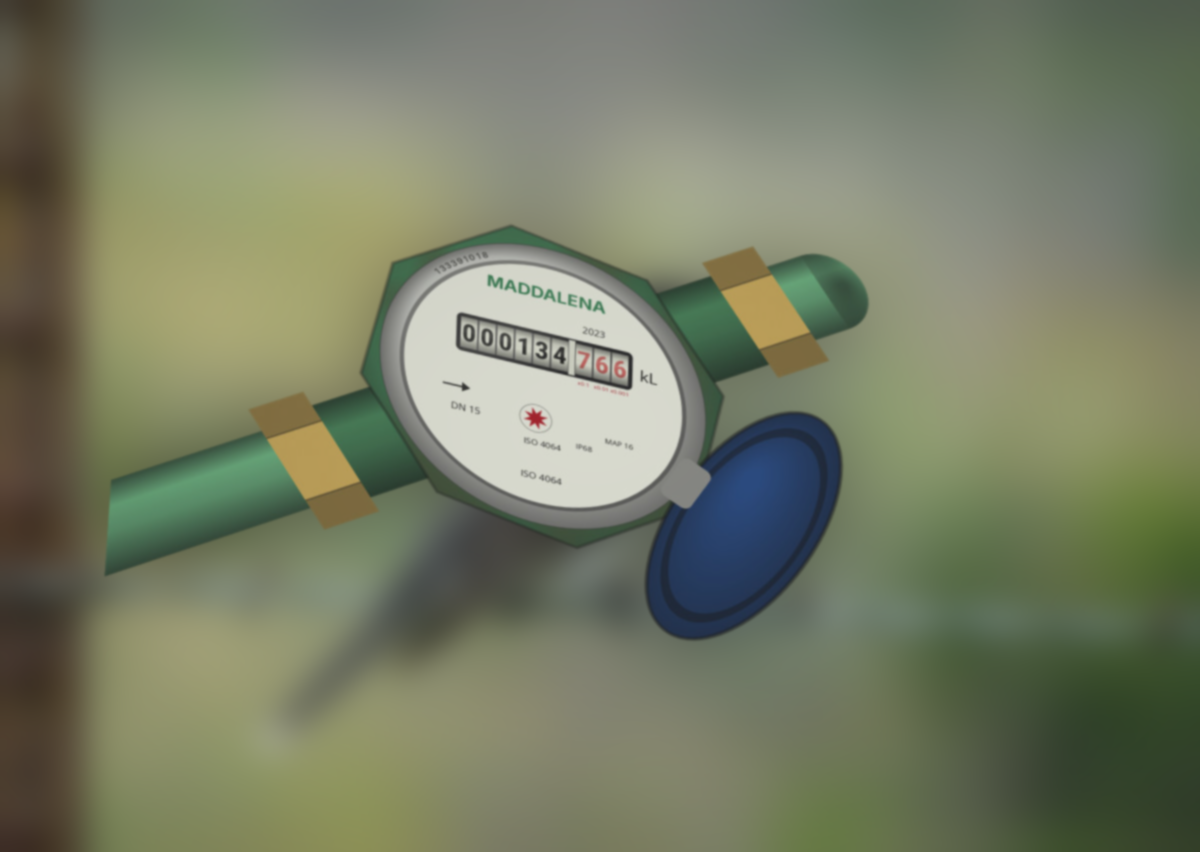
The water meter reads 134.766
